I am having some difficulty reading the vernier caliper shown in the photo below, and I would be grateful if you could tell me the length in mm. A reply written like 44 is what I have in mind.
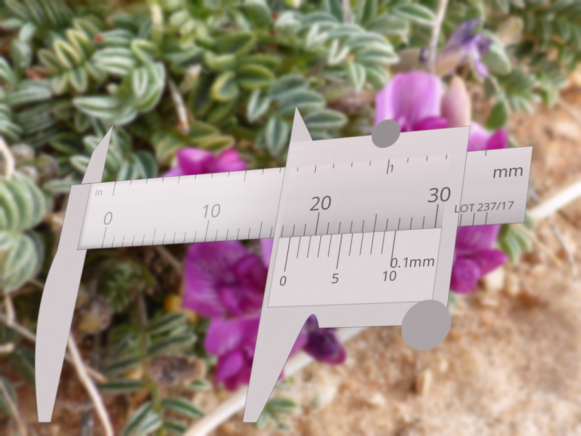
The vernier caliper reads 17.8
